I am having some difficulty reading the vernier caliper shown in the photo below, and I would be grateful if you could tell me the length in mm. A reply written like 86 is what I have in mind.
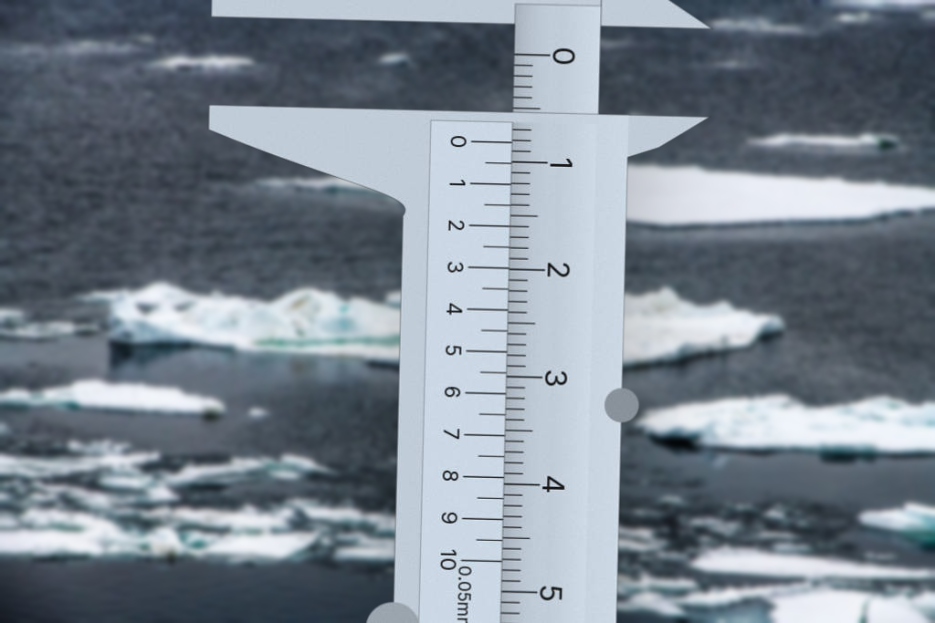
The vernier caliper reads 8.2
